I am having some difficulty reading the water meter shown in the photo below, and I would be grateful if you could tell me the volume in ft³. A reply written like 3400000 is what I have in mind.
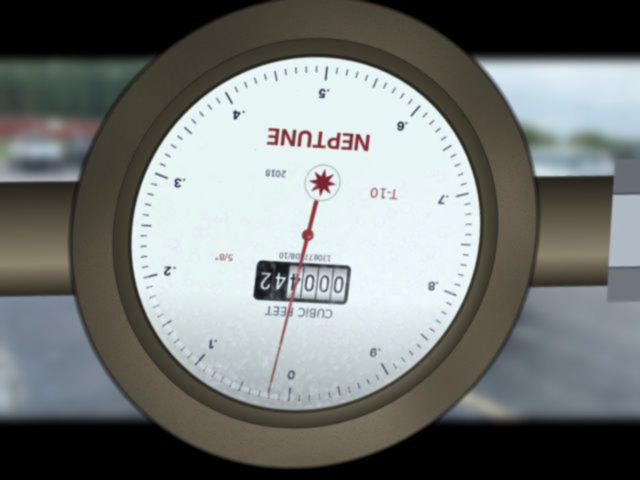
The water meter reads 442.02
